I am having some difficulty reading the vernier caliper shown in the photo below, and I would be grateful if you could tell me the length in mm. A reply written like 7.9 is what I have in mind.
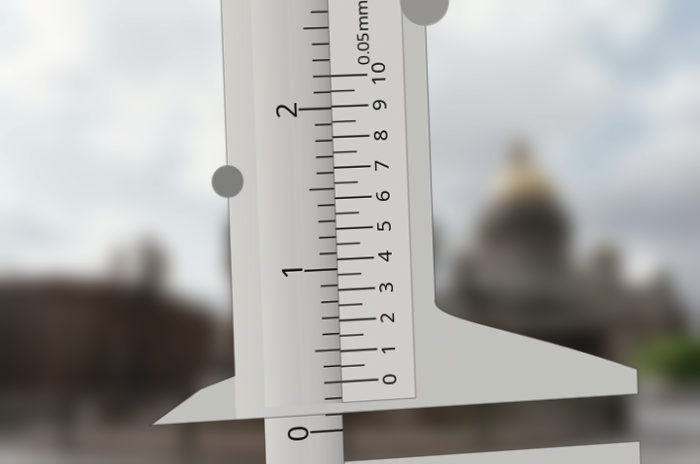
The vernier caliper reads 3.0
